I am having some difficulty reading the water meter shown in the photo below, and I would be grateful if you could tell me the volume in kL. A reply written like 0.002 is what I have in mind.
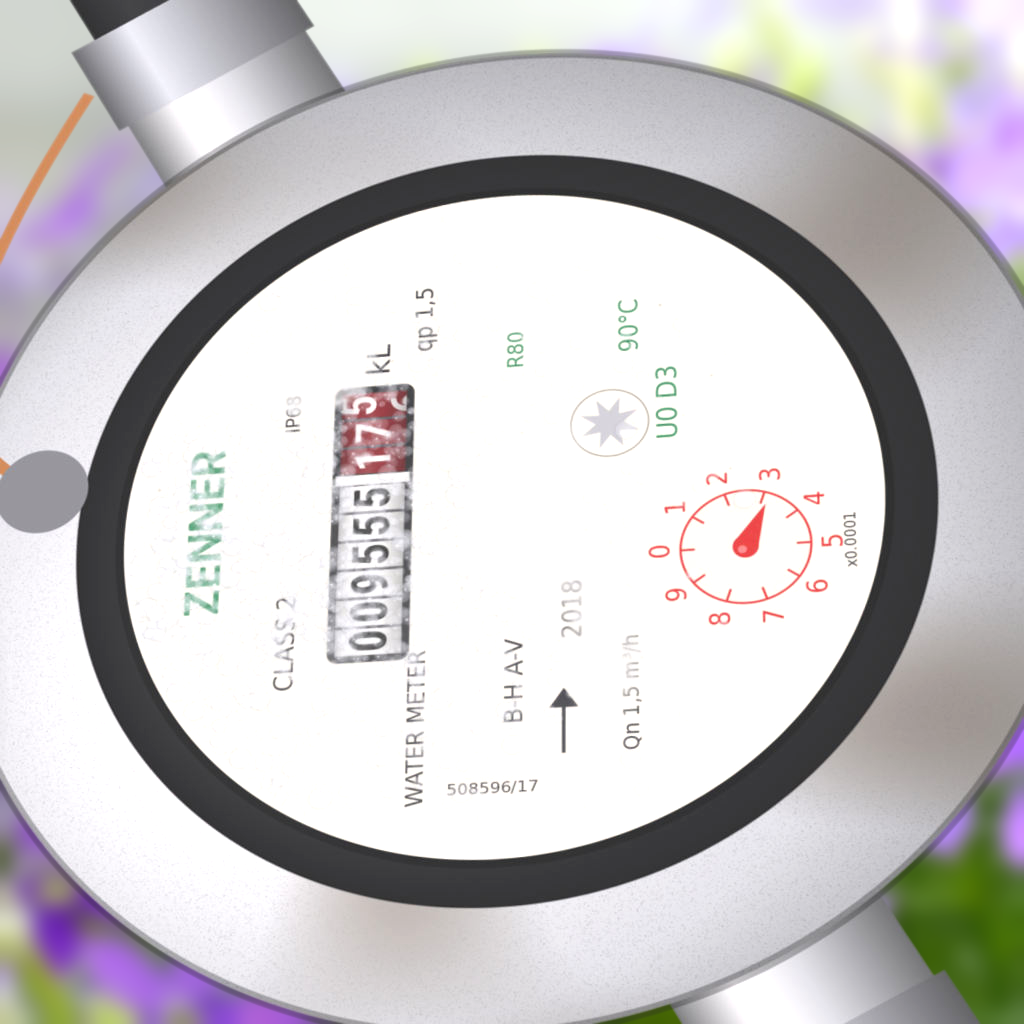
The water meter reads 9555.1753
